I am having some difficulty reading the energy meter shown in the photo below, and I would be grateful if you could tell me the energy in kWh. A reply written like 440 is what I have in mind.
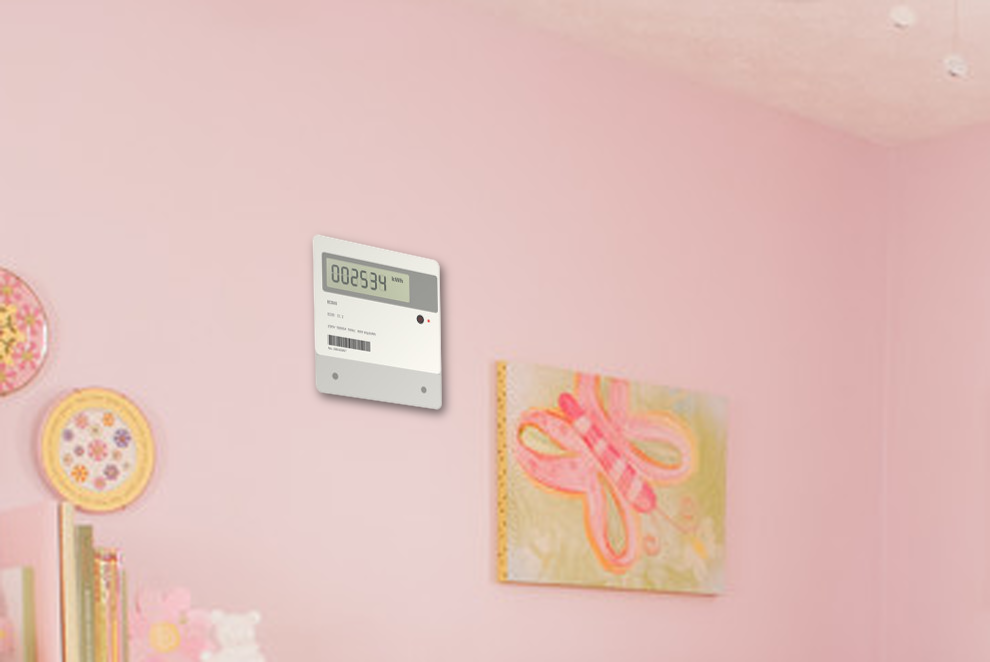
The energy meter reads 2534
